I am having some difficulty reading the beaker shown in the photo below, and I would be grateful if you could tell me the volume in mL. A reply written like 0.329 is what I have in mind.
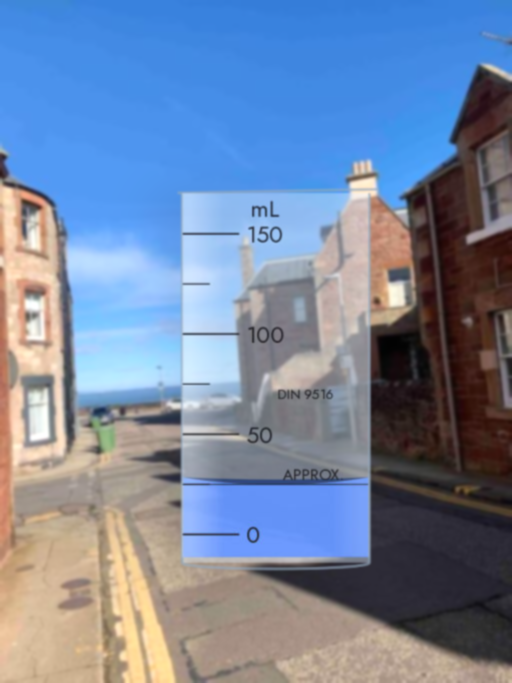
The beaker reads 25
